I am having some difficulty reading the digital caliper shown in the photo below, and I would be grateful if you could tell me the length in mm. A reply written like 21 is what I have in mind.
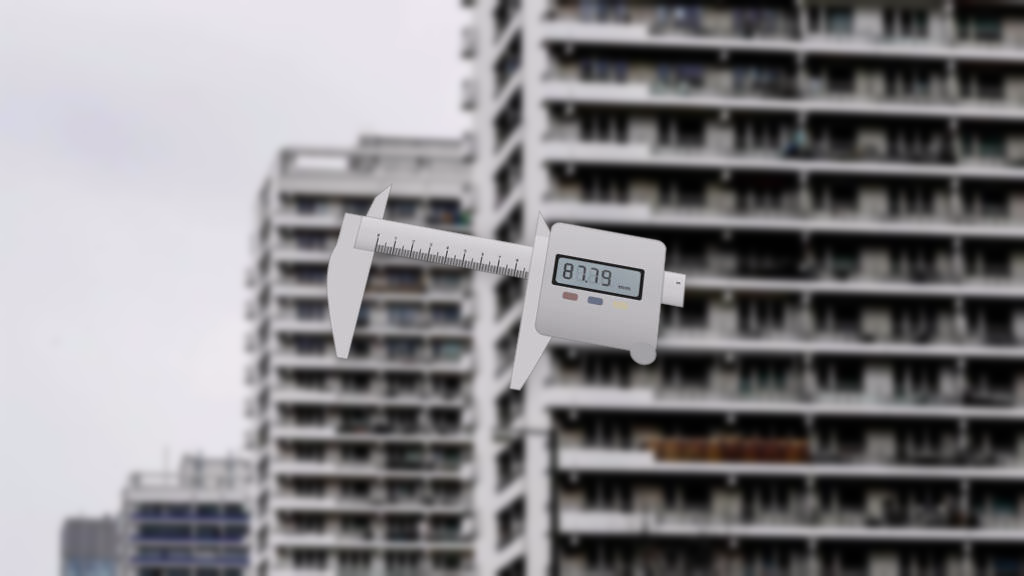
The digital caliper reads 87.79
